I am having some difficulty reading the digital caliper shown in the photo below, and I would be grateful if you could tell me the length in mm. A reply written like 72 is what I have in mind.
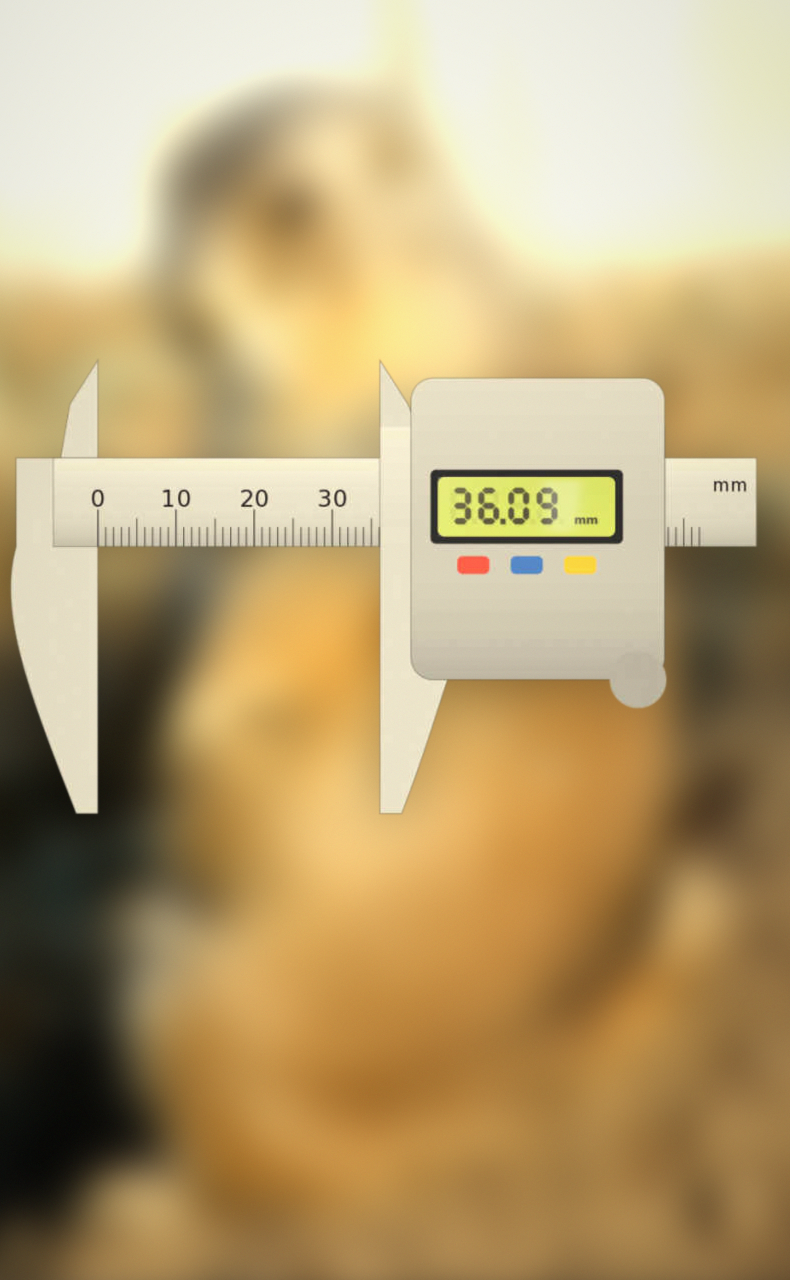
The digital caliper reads 36.09
